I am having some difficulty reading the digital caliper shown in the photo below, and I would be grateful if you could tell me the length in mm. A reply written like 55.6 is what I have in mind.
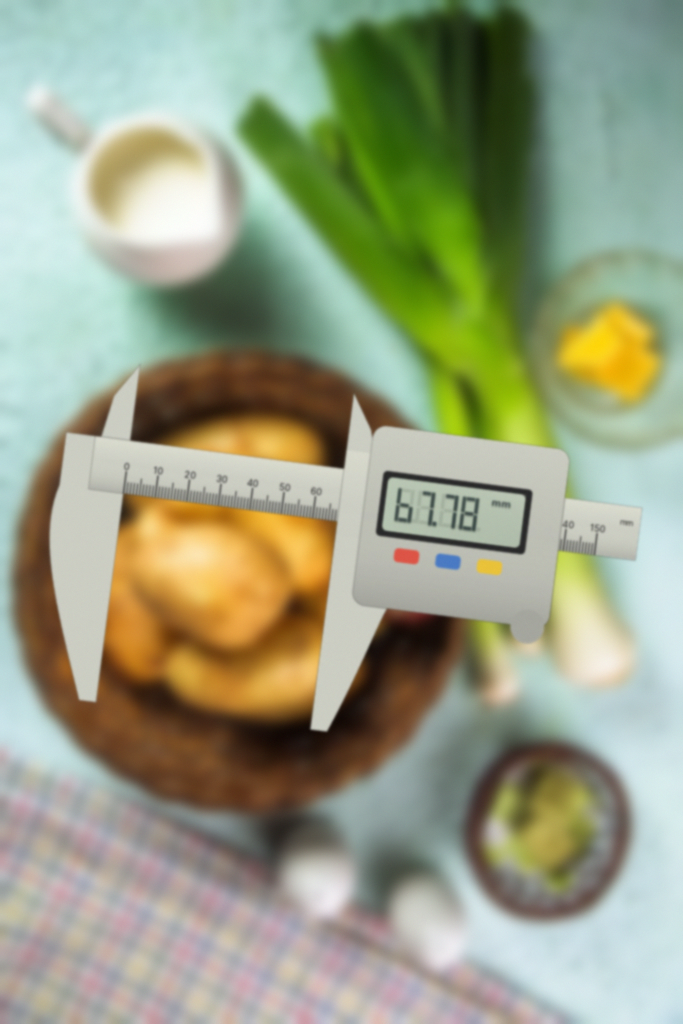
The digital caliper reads 67.78
